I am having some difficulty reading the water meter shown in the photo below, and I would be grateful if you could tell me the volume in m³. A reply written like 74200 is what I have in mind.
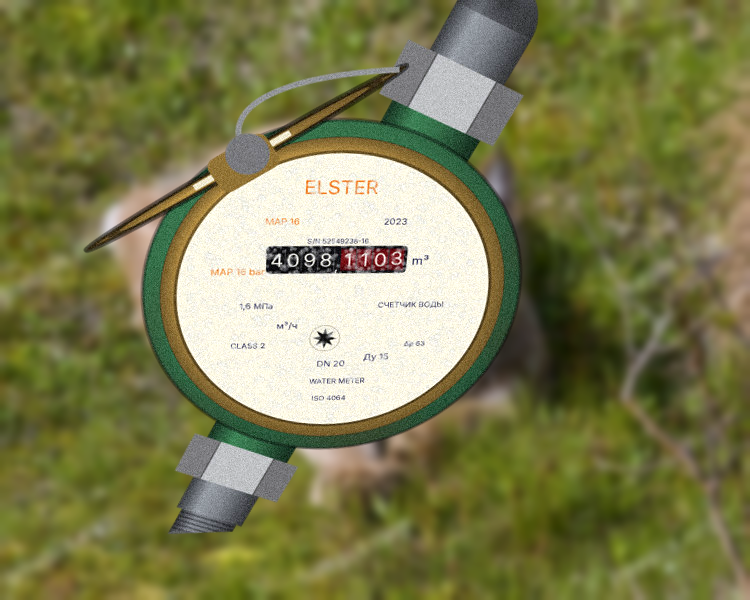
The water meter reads 4098.1103
